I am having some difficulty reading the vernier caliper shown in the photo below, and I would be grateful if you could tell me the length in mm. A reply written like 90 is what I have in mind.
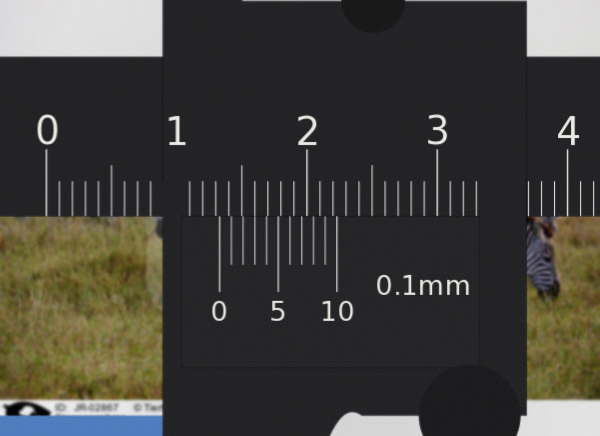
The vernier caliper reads 13.3
